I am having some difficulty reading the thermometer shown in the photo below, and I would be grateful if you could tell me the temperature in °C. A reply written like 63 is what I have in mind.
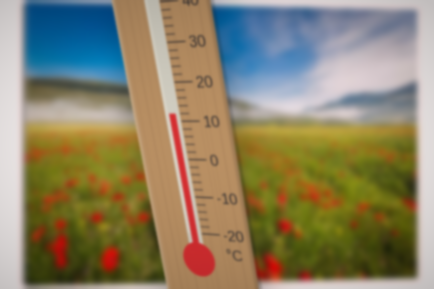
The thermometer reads 12
